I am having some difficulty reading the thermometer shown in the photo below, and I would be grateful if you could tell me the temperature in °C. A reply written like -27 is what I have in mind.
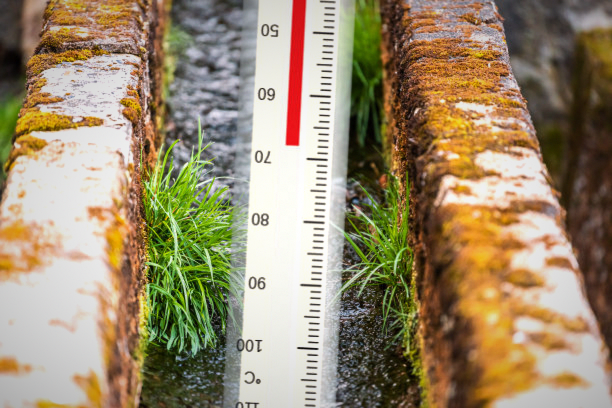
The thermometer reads 68
